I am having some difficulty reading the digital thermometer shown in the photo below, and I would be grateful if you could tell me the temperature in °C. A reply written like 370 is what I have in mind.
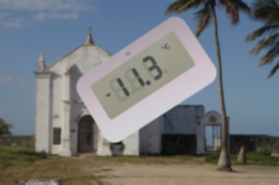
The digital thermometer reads -11.3
